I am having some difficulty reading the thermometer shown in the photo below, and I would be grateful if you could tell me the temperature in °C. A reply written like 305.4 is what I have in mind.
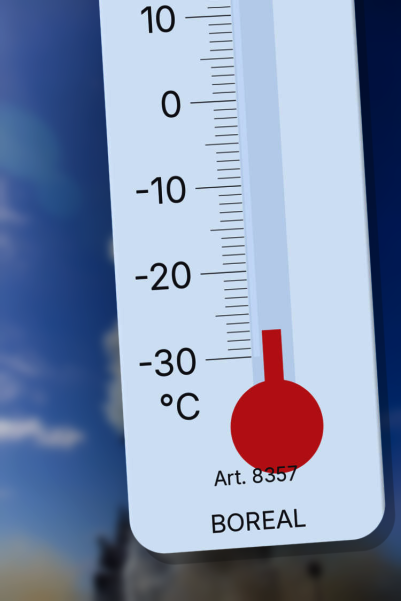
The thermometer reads -27
